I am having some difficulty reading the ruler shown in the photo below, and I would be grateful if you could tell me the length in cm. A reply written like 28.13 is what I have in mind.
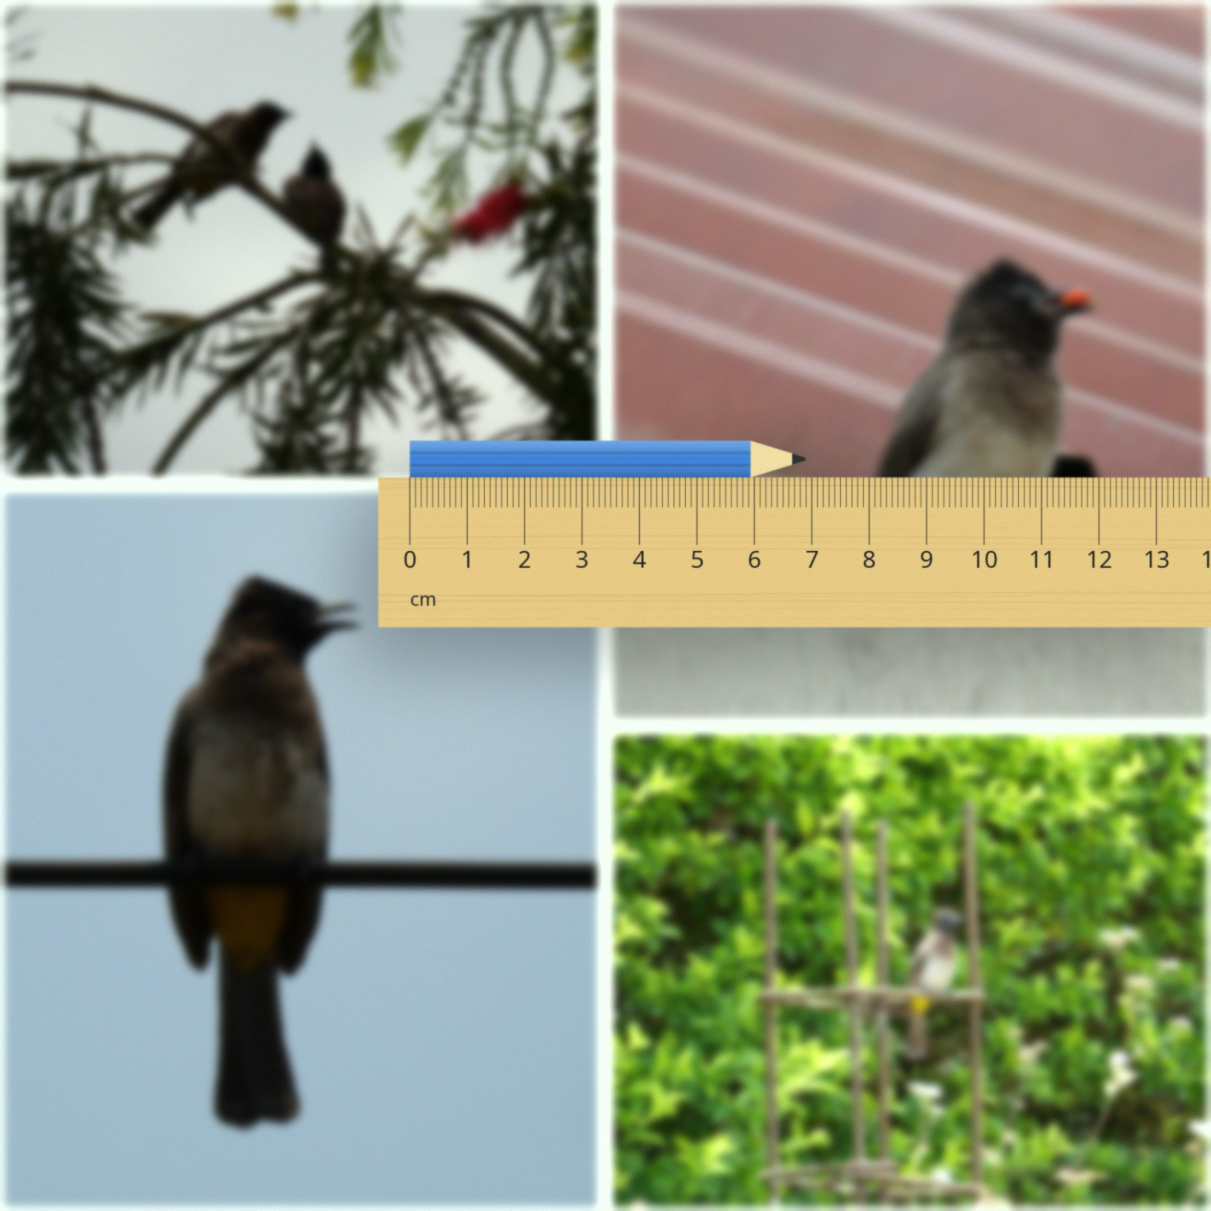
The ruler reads 6.9
